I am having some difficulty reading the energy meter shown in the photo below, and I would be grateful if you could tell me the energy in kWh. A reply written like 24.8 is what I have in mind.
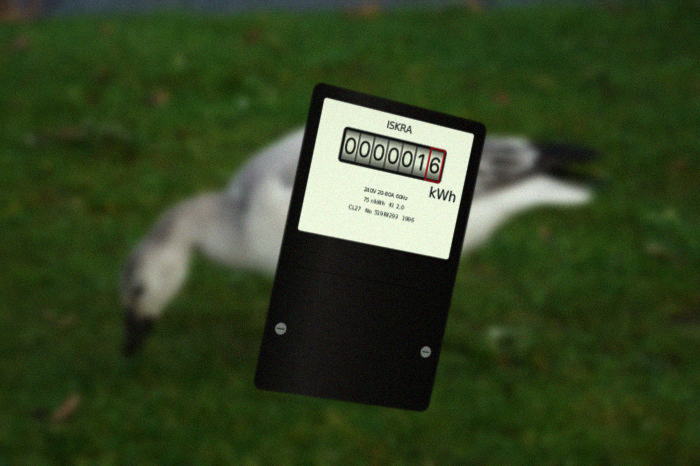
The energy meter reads 1.6
